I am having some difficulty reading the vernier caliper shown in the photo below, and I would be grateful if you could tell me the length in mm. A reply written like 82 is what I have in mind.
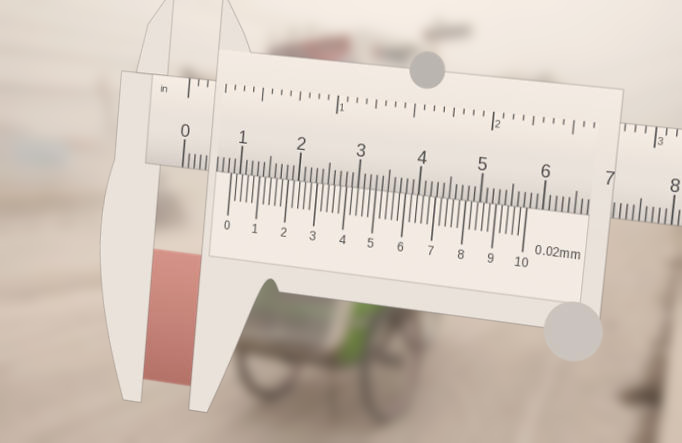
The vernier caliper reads 8.5
